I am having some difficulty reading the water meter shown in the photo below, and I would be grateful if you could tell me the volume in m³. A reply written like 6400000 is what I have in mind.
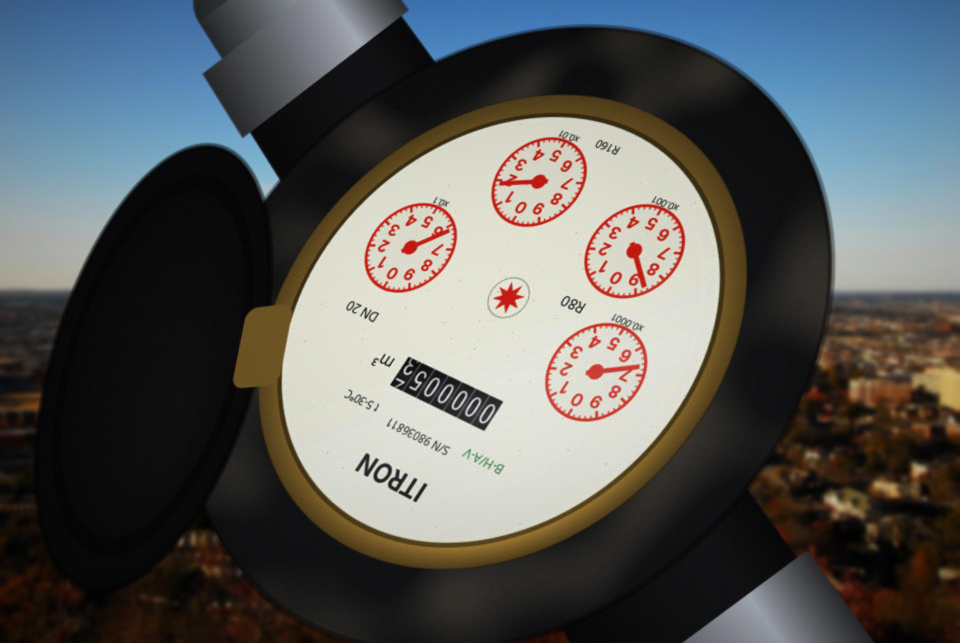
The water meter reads 52.6186
